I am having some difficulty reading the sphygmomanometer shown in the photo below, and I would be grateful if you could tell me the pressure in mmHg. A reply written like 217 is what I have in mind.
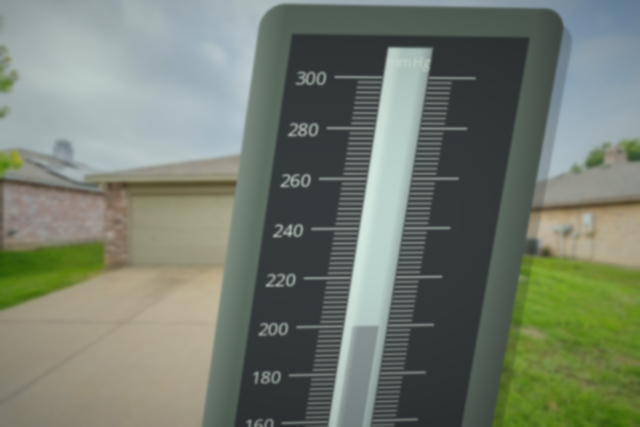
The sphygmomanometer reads 200
